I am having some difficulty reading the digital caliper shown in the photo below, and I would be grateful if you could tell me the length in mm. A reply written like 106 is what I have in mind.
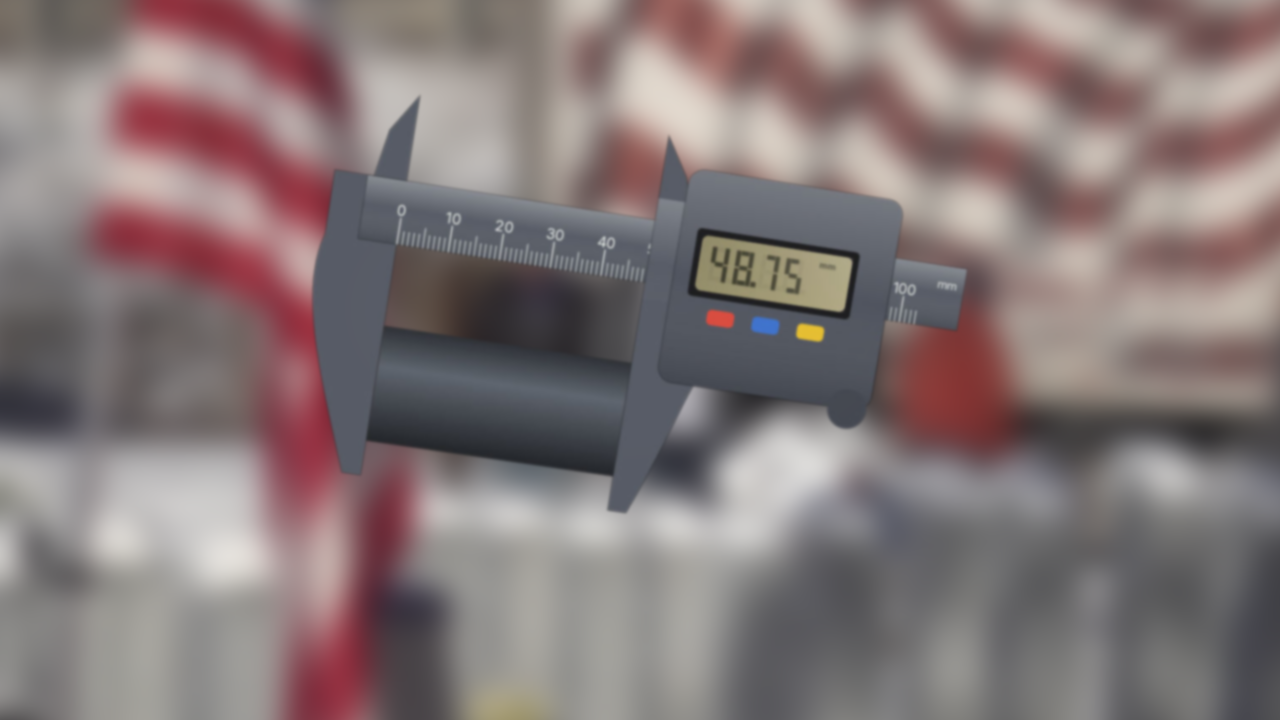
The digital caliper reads 48.75
